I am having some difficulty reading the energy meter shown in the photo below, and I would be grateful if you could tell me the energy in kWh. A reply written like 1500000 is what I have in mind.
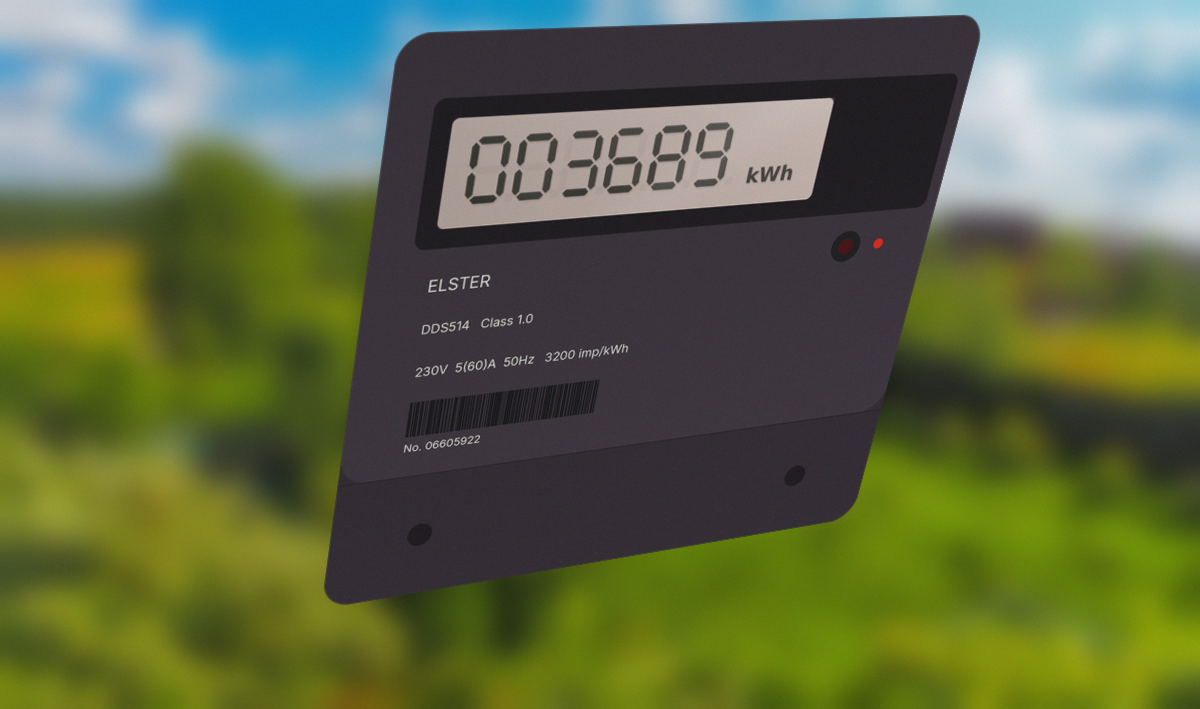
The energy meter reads 3689
